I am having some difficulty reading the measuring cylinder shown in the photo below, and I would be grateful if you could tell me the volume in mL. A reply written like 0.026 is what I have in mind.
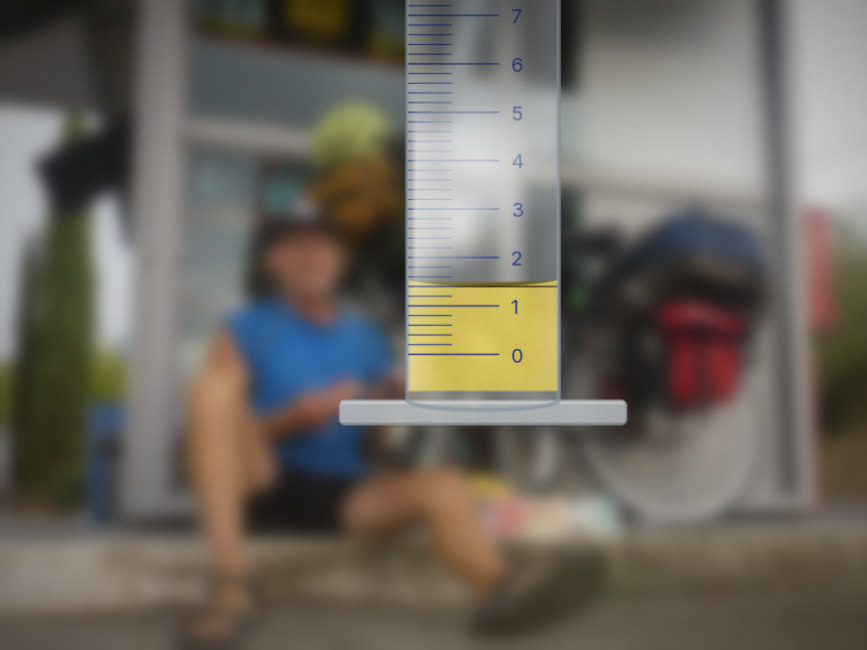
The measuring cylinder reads 1.4
